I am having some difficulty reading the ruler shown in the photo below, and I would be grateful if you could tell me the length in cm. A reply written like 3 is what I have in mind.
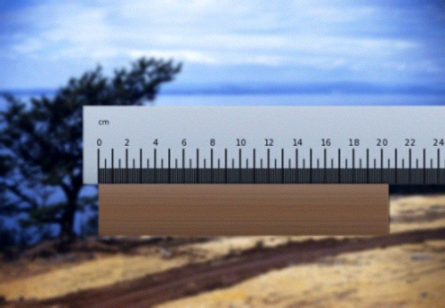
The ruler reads 20.5
